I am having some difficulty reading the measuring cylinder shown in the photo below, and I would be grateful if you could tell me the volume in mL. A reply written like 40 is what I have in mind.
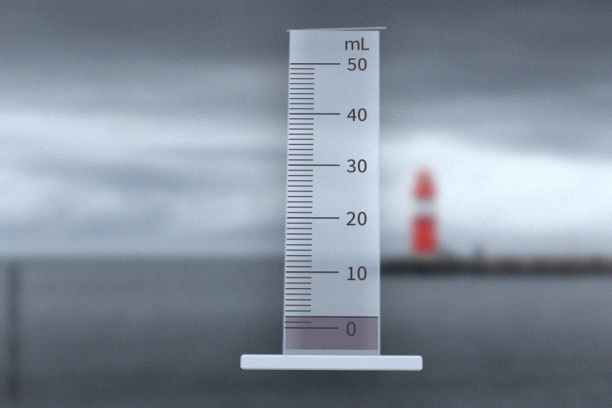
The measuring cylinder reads 2
